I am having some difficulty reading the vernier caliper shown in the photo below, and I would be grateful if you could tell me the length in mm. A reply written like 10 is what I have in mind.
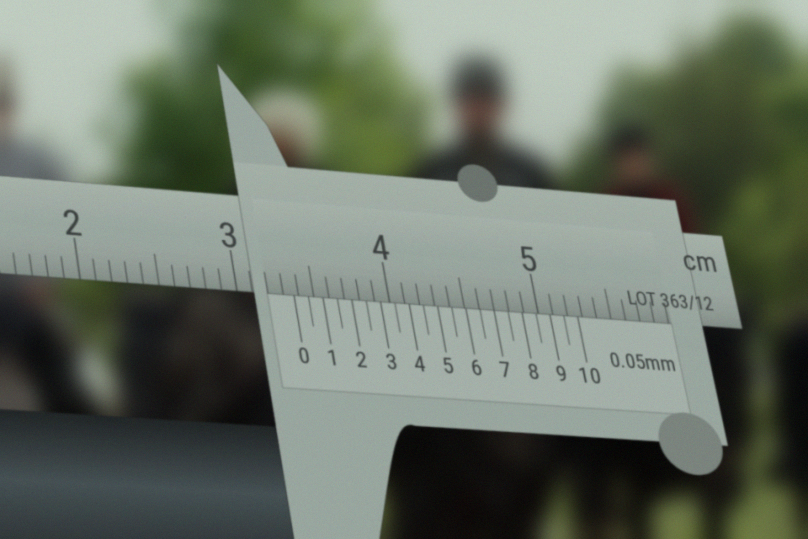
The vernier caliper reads 33.7
